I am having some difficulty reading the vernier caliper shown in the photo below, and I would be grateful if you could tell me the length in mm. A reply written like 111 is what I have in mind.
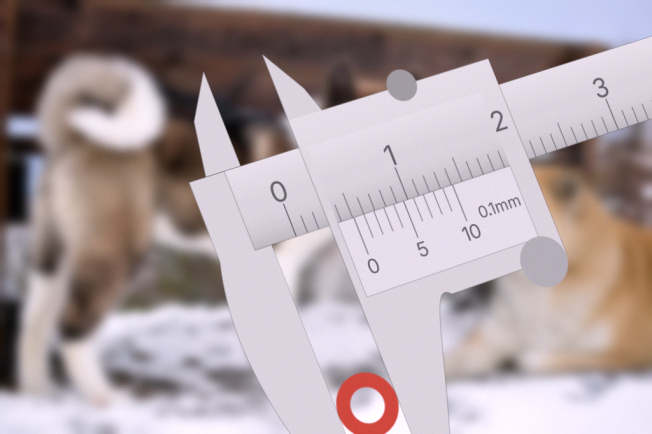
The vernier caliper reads 5.1
